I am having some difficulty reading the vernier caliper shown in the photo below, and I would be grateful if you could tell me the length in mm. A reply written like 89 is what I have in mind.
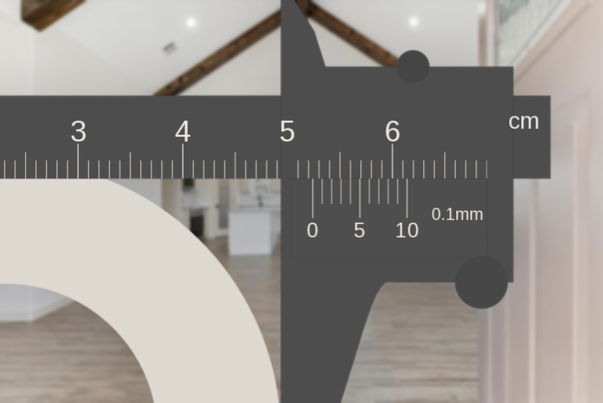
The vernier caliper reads 52.4
